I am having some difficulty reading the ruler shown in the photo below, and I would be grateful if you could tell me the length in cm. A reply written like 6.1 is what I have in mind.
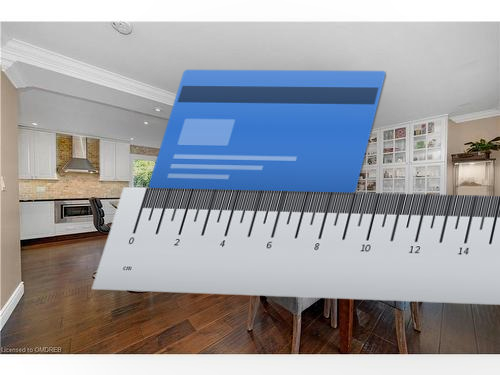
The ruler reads 9
